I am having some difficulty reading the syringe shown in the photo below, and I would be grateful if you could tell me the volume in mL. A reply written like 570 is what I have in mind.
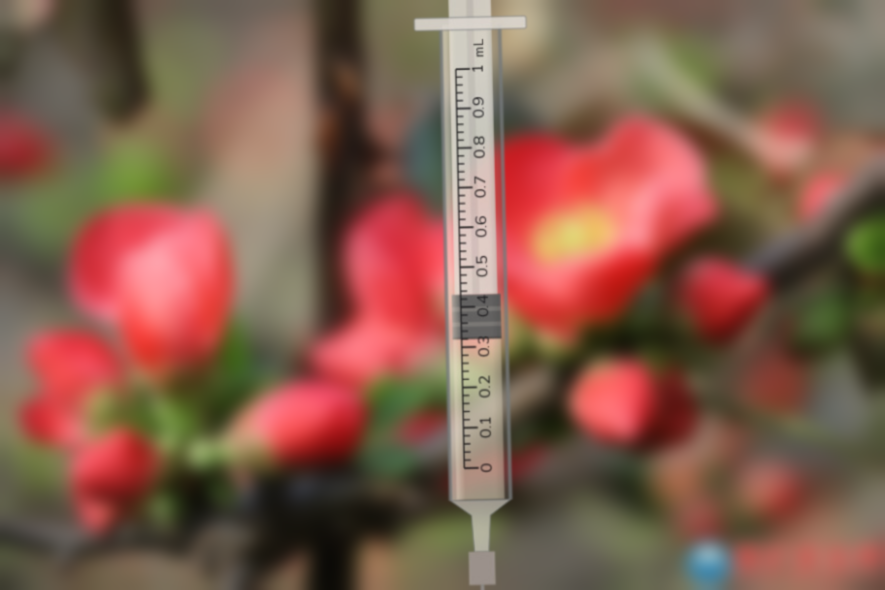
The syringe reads 0.32
